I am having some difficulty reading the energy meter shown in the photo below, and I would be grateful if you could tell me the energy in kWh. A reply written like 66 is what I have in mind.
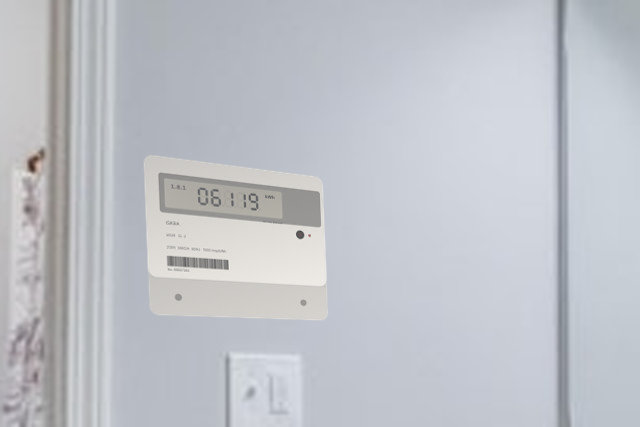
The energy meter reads 6119
